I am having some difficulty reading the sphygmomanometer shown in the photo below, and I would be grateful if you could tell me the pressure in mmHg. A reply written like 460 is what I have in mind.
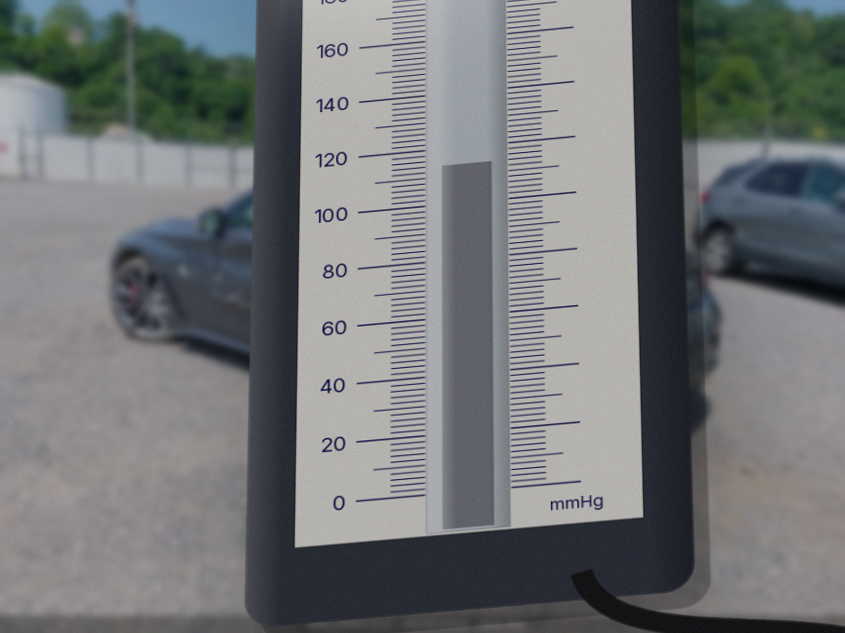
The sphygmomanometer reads 114
